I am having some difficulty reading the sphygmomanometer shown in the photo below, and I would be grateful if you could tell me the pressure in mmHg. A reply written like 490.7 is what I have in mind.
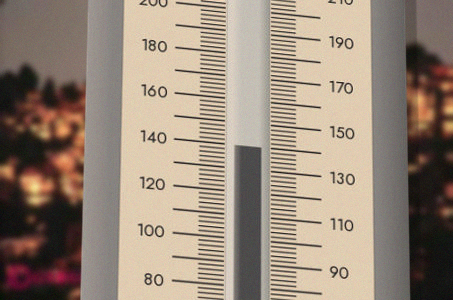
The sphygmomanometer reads 140
